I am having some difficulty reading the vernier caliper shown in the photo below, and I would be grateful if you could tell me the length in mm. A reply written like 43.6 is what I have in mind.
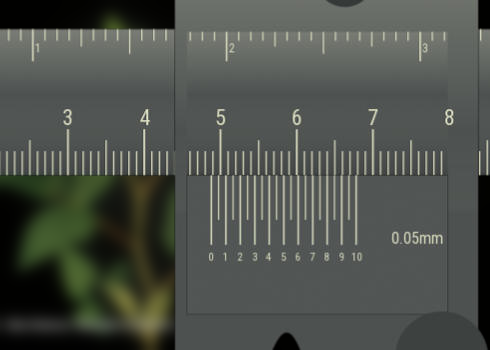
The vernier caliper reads 48.8
